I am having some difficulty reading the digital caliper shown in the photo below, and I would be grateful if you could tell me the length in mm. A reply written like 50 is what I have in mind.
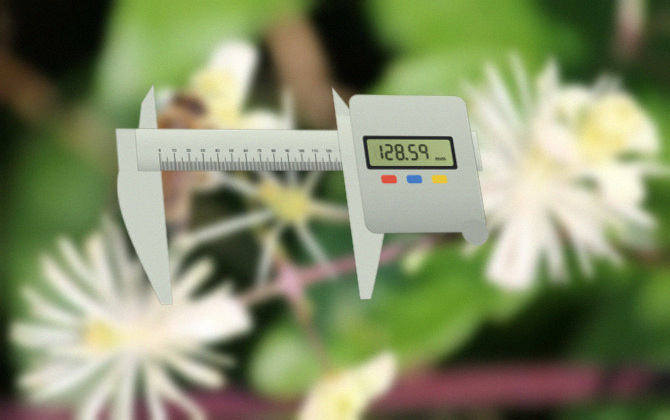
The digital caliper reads 128.59
